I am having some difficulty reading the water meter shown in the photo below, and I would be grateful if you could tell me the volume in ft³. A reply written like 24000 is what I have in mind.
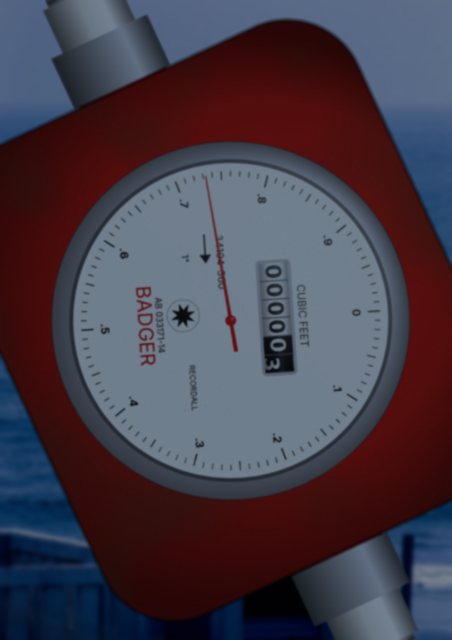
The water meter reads 2.73
